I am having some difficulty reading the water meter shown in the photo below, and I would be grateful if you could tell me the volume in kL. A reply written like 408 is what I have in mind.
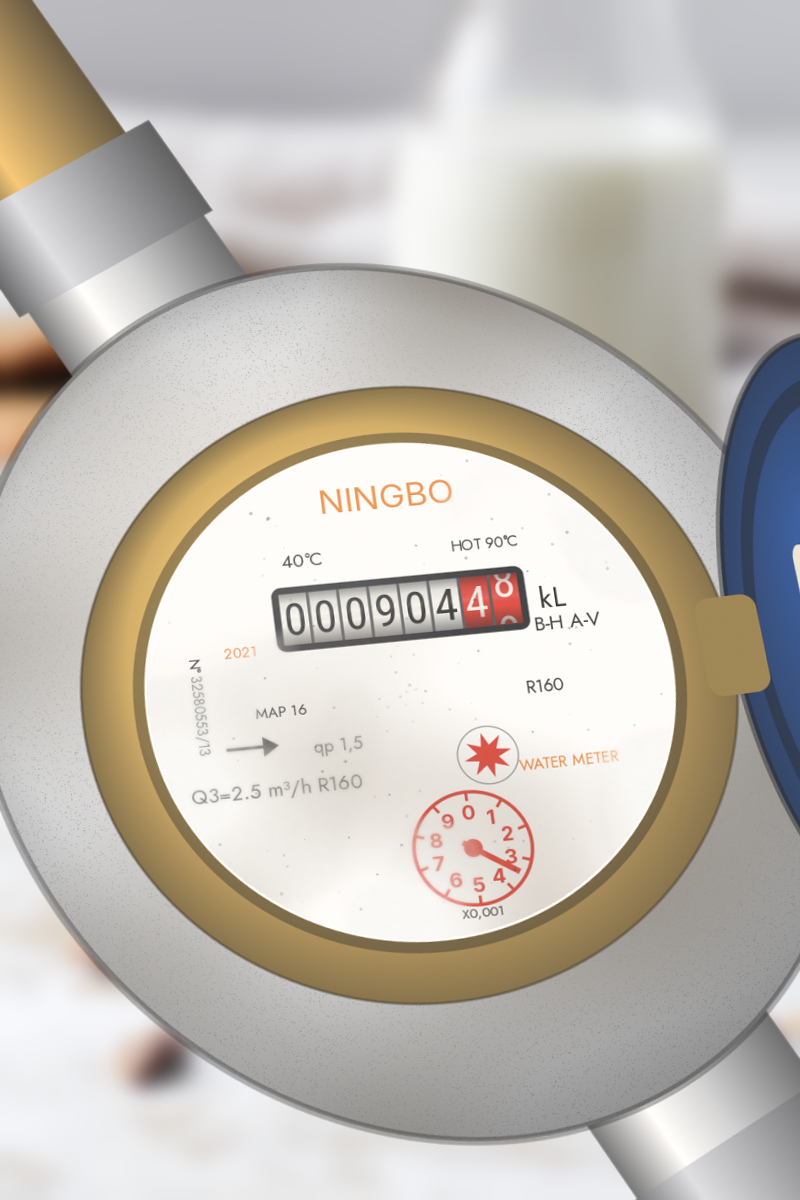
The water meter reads 904.483
